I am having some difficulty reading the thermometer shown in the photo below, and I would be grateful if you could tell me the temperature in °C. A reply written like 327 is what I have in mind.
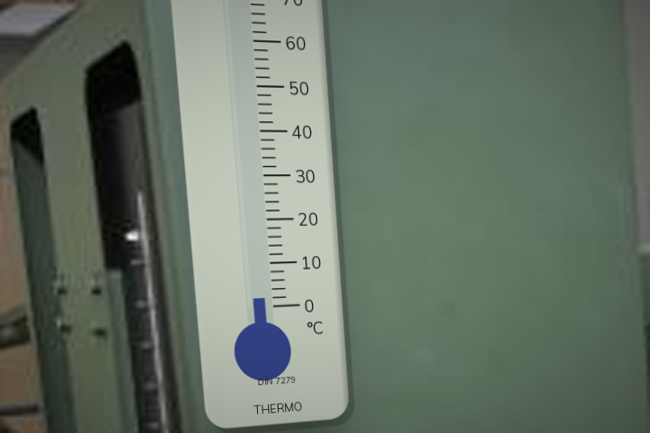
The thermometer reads 2
